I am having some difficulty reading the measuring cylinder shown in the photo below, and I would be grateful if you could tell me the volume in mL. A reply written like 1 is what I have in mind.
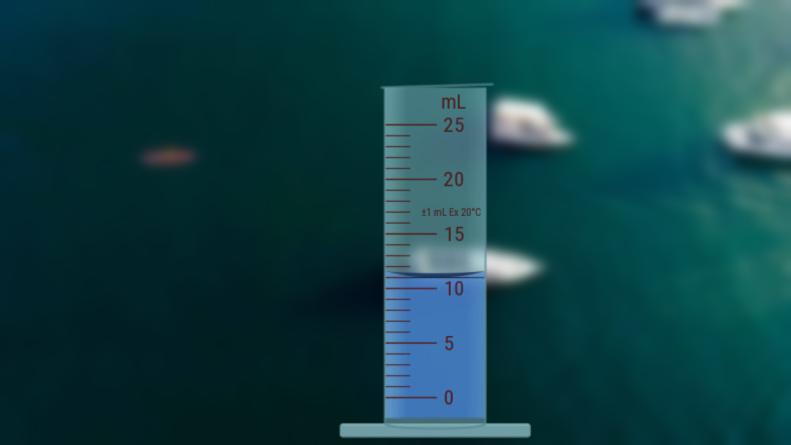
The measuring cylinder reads 11
